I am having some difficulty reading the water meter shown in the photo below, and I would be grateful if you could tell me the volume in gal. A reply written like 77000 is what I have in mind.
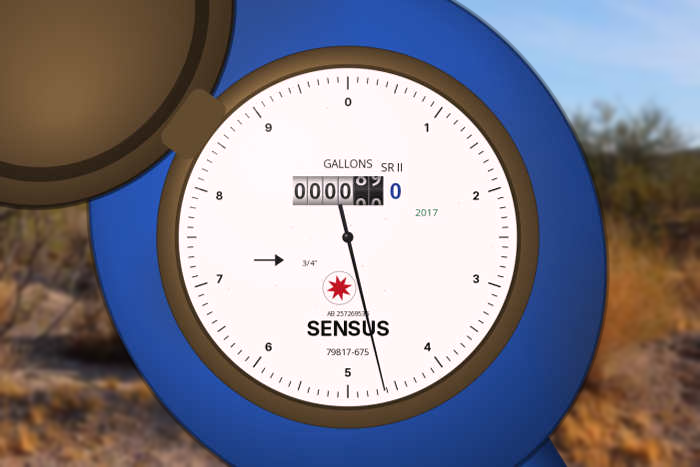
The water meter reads 894.6
